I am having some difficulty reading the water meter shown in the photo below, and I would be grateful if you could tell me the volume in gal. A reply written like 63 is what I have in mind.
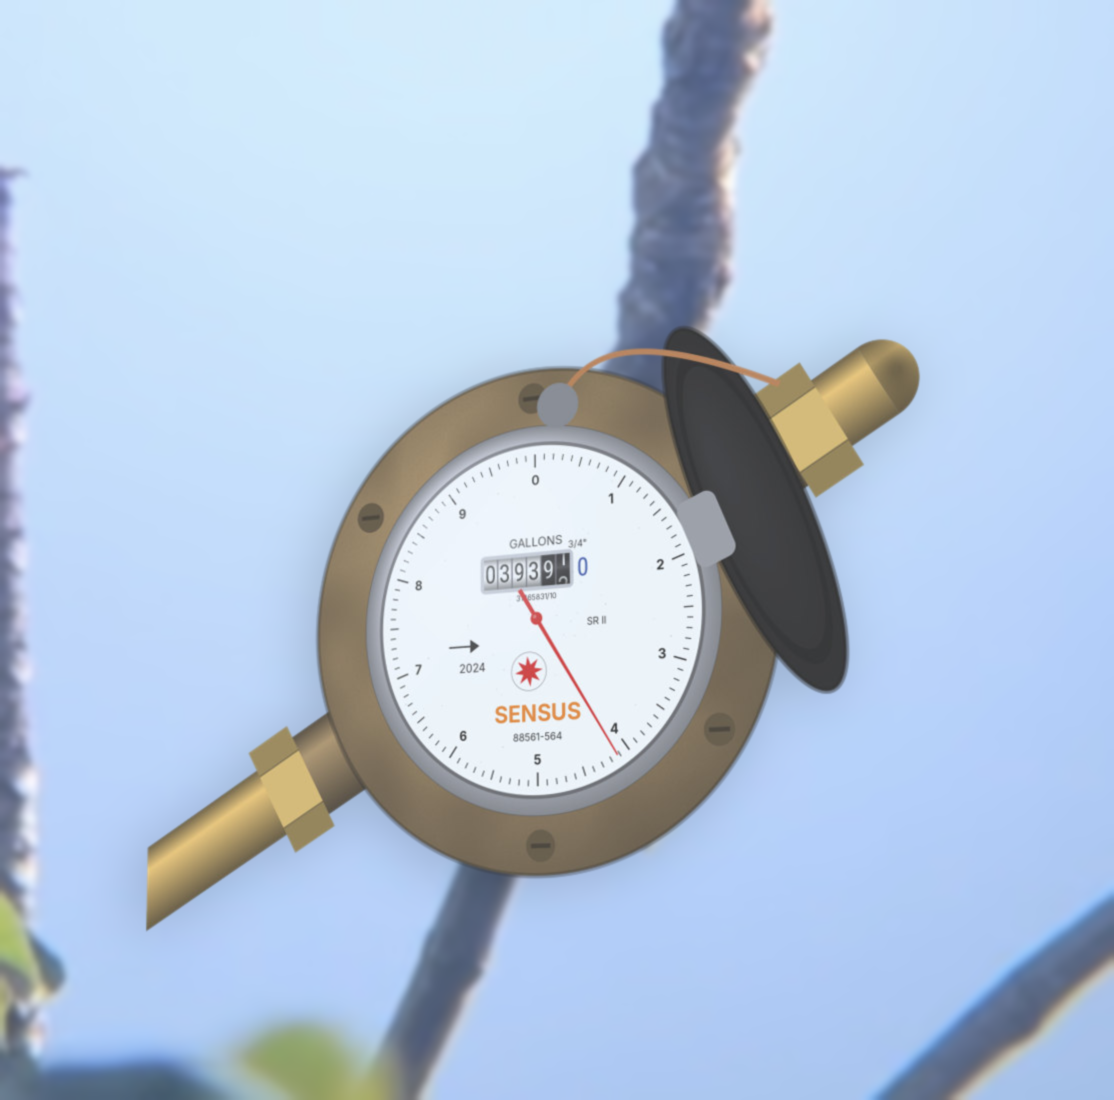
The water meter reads 393914.1
